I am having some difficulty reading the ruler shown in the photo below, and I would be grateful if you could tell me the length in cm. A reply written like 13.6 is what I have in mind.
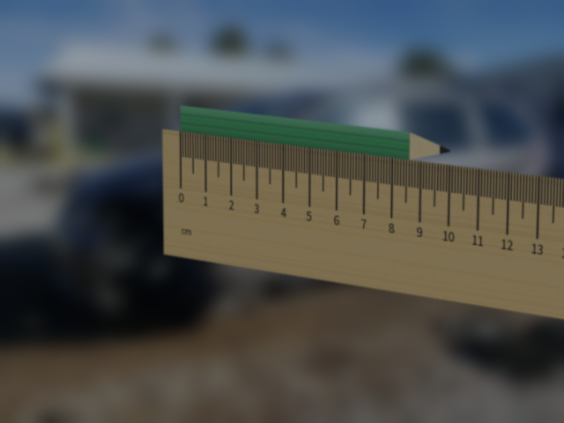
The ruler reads 10
